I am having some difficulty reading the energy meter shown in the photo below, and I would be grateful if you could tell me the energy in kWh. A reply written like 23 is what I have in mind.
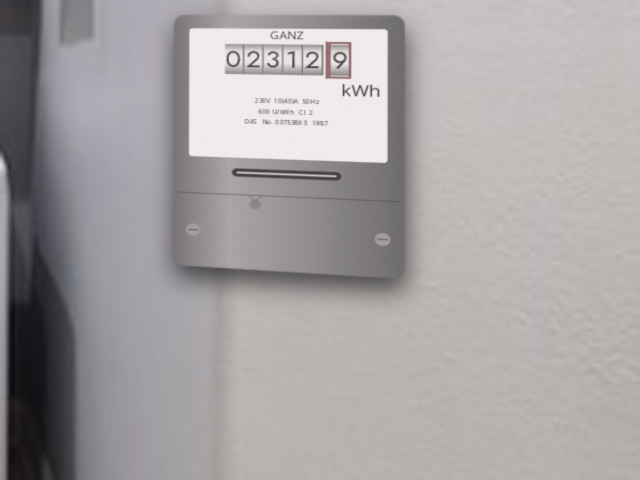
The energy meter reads 2312.9
